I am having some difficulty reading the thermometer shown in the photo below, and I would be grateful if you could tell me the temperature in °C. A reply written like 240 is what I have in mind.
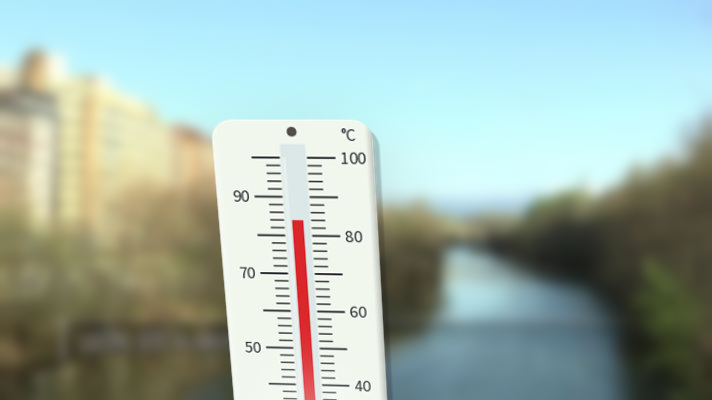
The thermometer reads 84
